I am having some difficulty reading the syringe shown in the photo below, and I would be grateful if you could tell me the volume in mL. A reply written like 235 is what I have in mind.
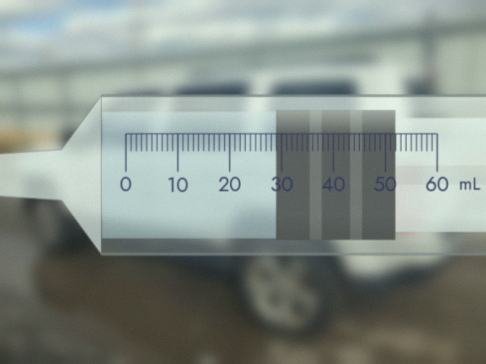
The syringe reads 29
